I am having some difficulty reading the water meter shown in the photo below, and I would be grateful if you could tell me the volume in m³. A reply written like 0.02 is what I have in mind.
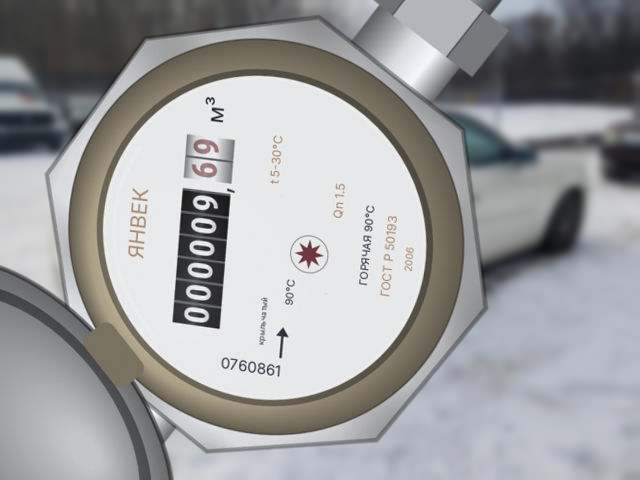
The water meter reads 9.69
